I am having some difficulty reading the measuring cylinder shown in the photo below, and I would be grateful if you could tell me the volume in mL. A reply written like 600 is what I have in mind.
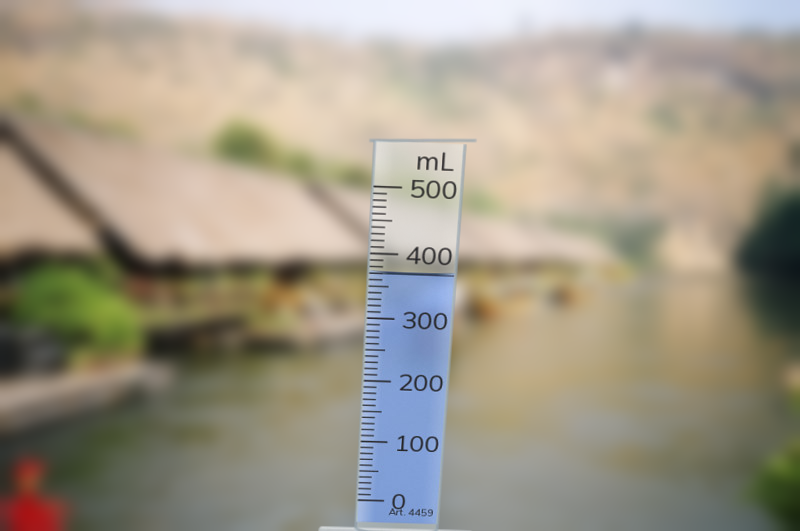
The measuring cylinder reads 370
